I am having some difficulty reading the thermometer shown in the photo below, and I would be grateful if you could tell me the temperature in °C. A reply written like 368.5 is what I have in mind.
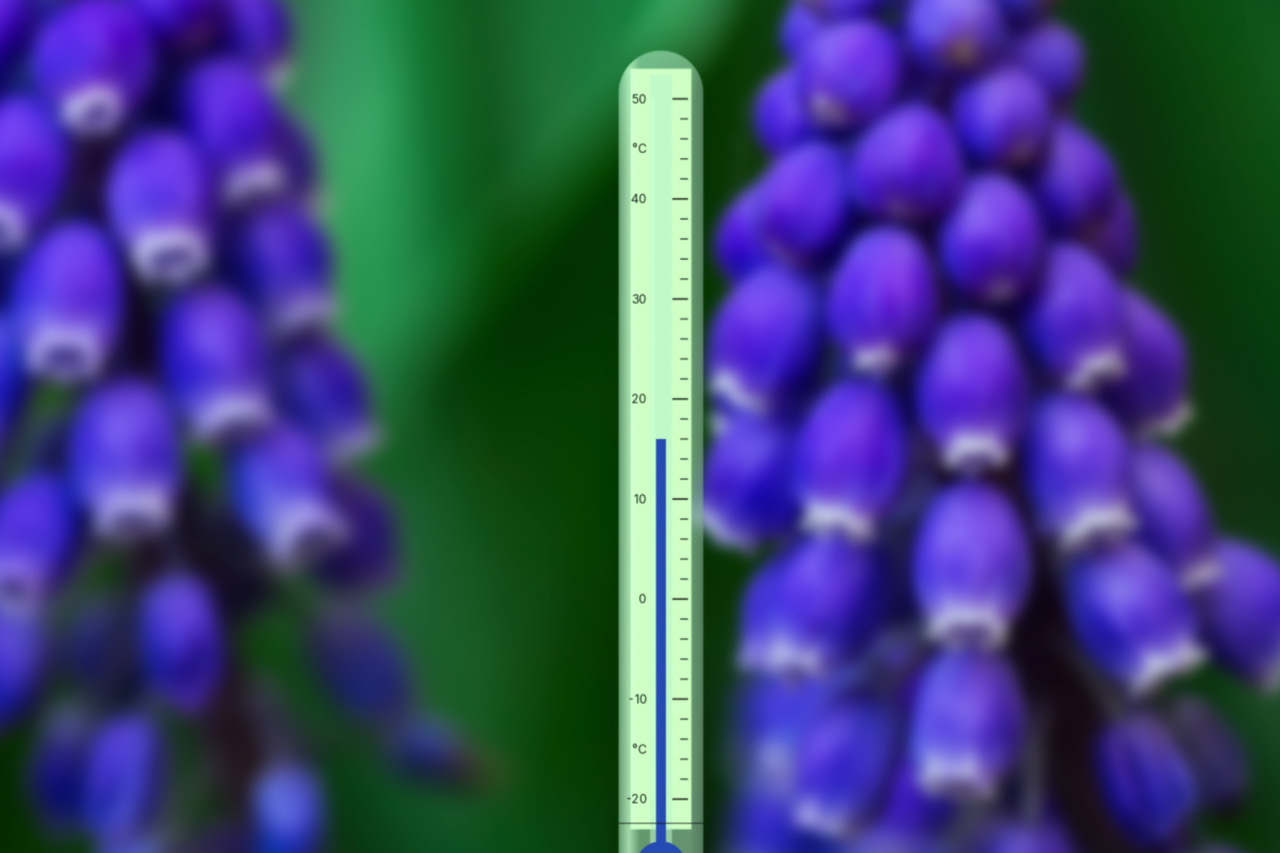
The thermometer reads 16
